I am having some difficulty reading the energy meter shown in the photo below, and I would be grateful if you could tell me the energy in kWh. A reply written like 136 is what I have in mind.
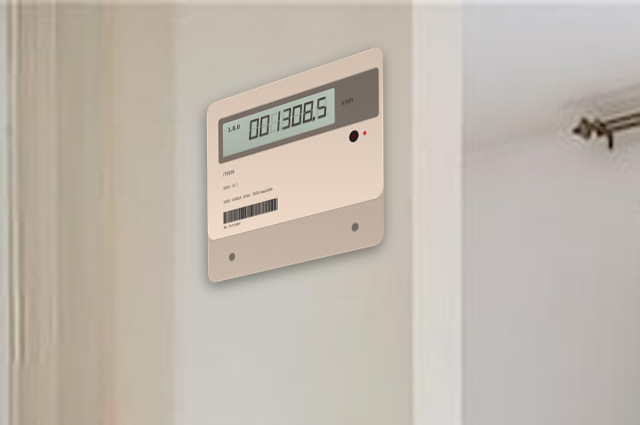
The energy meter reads 1308.5
